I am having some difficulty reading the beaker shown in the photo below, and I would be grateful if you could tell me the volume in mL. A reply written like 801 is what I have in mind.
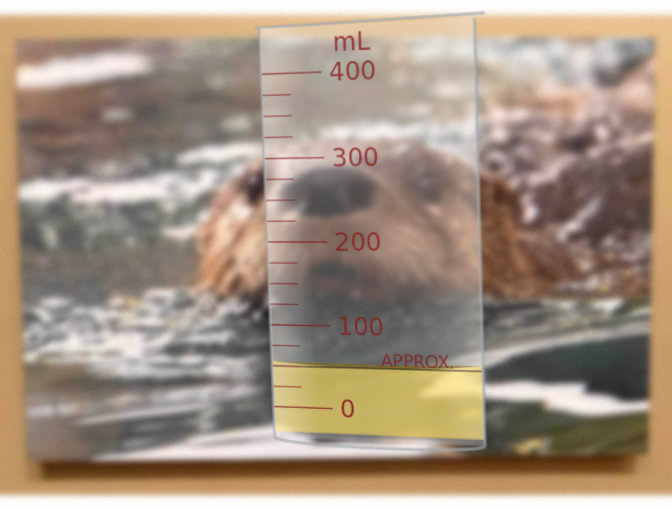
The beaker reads 50
